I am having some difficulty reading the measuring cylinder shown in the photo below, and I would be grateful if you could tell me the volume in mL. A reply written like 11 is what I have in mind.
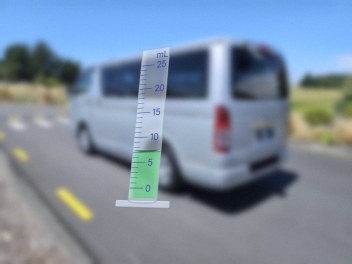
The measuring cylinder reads 7
